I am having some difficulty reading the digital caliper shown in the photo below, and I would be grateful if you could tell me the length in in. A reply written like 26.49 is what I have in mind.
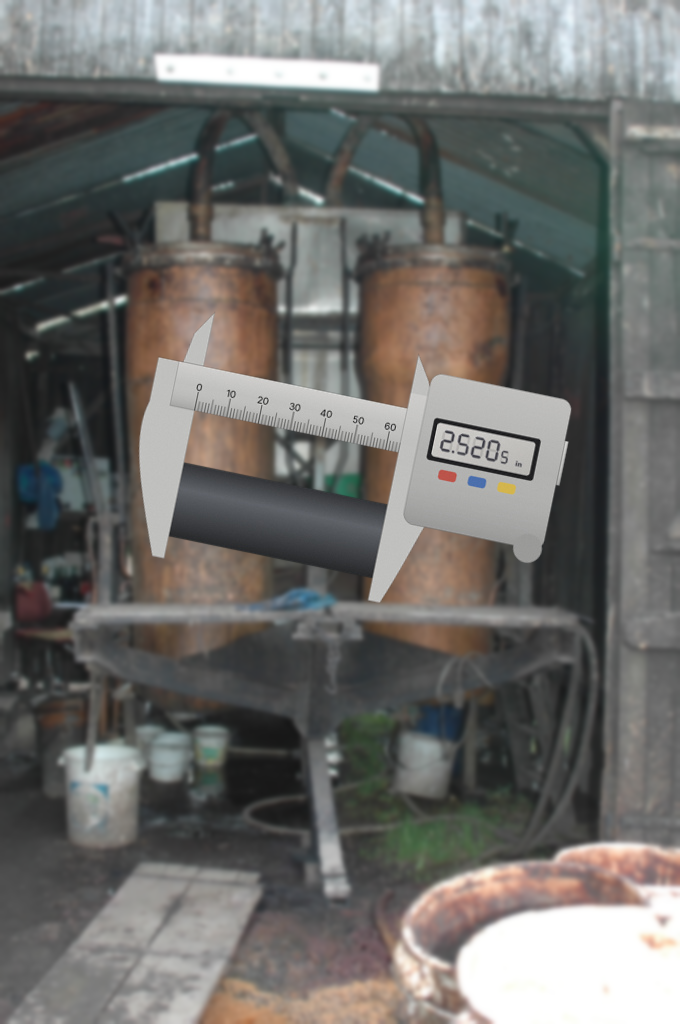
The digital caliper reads 2.5205
